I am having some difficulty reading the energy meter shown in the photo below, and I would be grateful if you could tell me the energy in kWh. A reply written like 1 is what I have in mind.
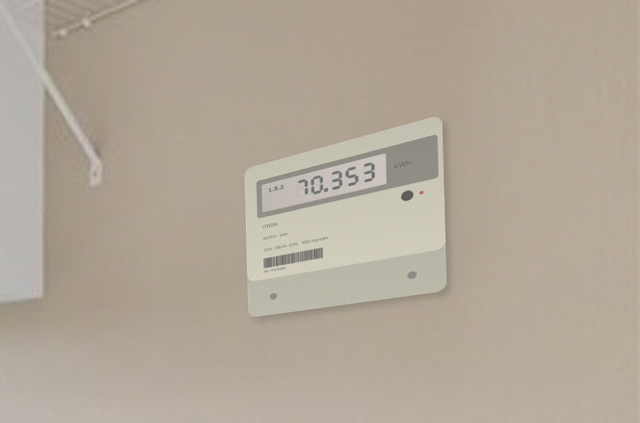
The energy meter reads 70.353
